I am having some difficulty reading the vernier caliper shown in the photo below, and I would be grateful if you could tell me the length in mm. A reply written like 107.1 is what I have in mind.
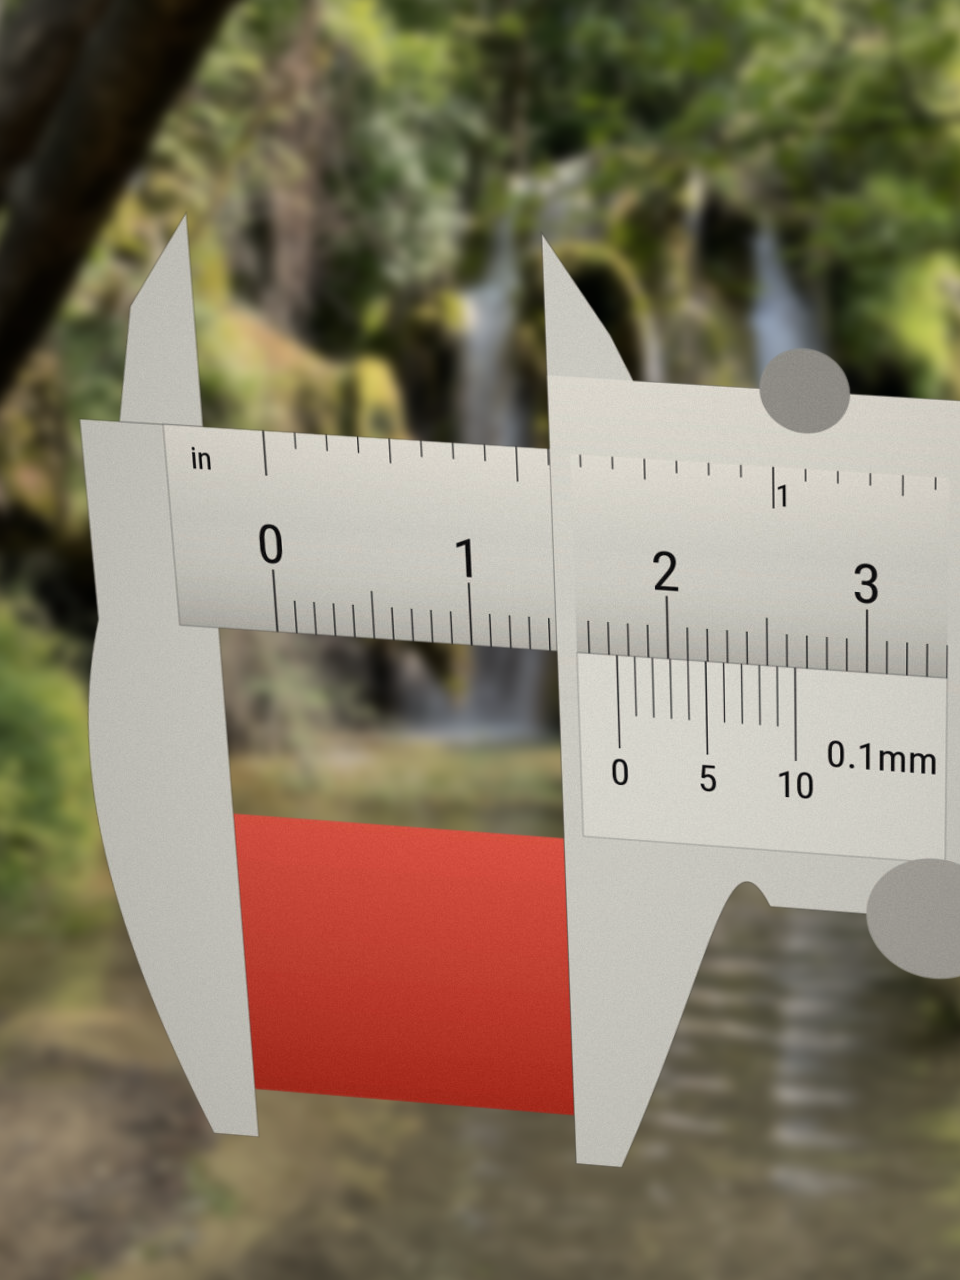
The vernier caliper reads 17.4
